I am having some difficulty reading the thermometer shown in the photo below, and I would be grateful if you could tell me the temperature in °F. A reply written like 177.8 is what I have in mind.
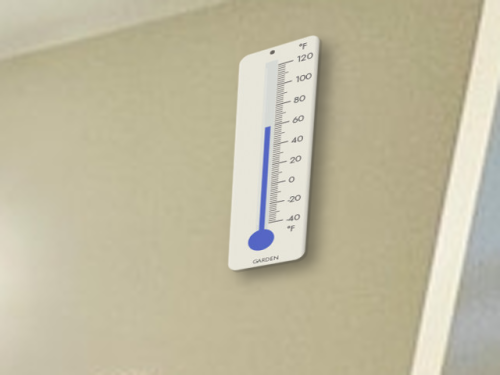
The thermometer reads 60
